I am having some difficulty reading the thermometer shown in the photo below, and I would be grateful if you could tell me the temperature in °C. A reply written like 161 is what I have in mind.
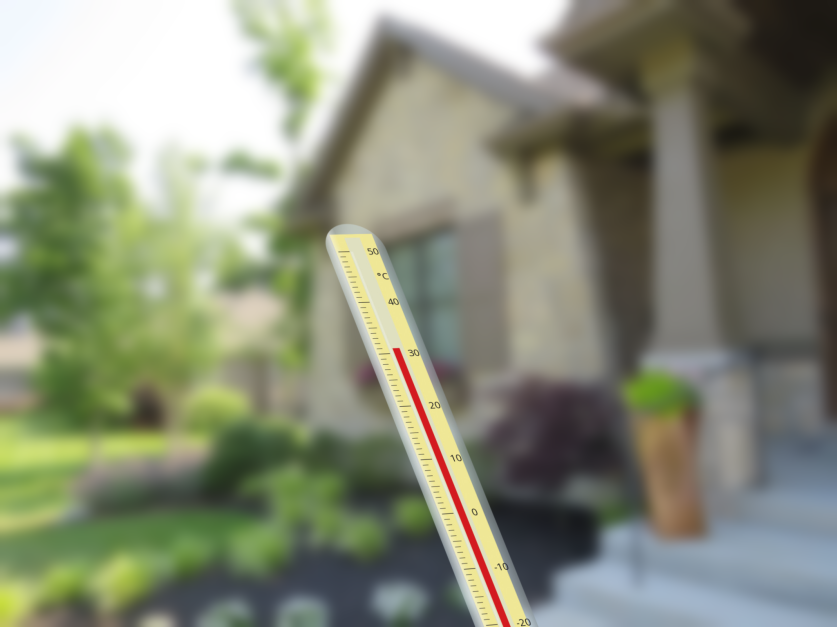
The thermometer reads 31
